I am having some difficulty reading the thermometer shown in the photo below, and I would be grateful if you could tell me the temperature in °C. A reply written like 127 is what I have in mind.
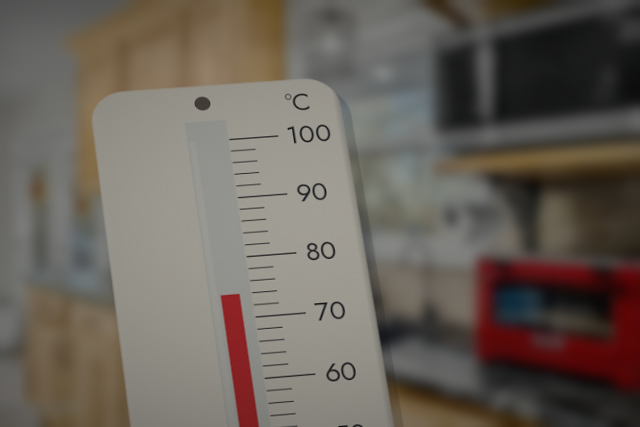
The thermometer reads 74
